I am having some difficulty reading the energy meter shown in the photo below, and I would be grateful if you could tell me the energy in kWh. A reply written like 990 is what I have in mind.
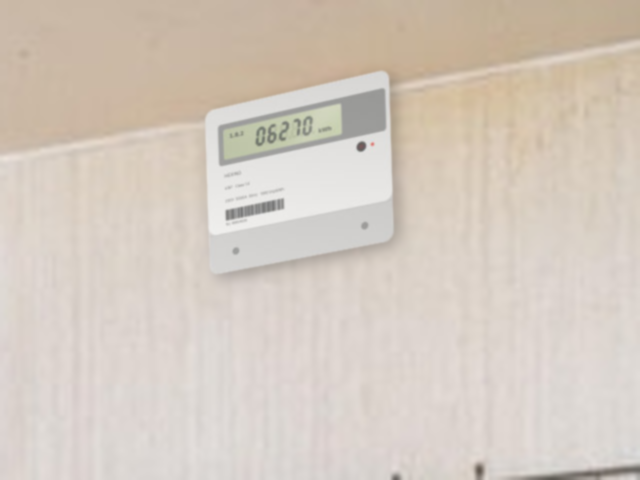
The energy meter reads 6270
